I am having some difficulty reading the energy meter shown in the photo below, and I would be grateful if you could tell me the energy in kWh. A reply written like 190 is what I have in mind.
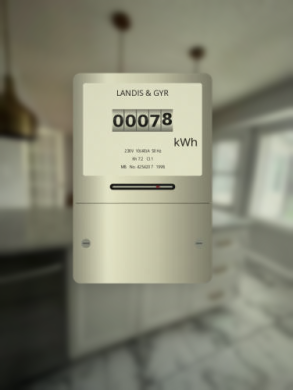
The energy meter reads 78
